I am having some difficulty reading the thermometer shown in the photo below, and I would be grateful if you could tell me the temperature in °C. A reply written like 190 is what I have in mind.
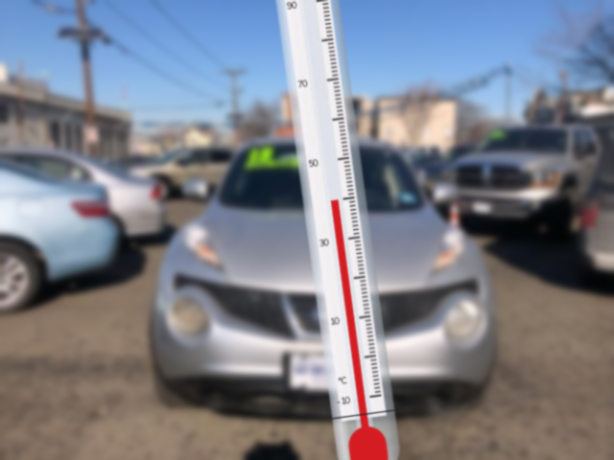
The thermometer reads 40
